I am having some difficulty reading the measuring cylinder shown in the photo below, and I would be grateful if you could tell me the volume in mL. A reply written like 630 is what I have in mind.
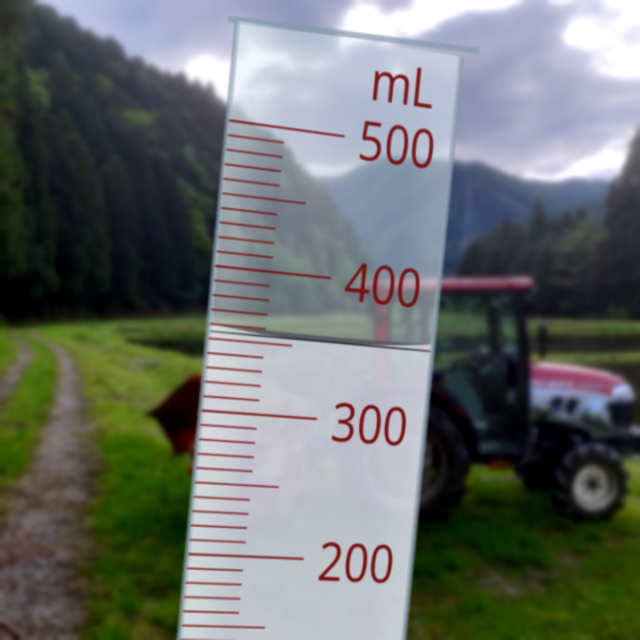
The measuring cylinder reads 355
